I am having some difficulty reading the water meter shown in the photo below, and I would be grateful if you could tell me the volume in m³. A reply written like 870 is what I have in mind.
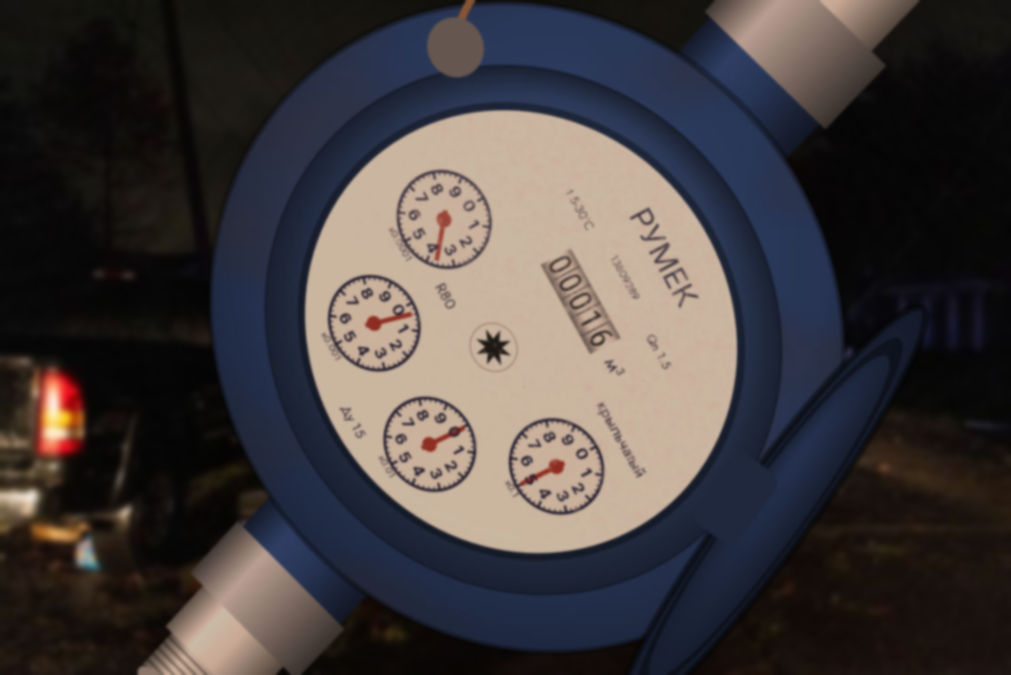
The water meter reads 16.5003
